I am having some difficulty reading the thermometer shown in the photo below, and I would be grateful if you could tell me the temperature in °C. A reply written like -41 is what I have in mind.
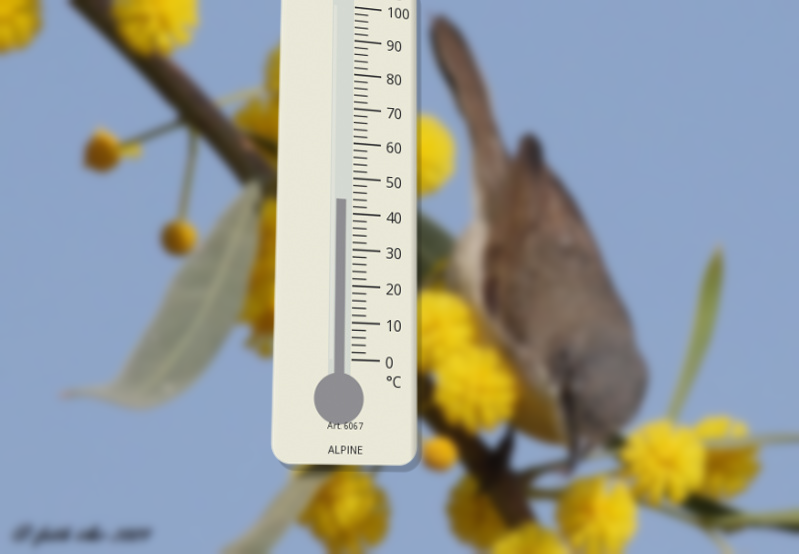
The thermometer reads 44
